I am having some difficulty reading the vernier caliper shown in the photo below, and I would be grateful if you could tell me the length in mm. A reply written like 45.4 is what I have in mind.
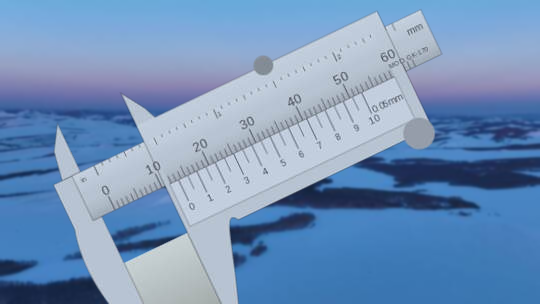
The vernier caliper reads 13.5
